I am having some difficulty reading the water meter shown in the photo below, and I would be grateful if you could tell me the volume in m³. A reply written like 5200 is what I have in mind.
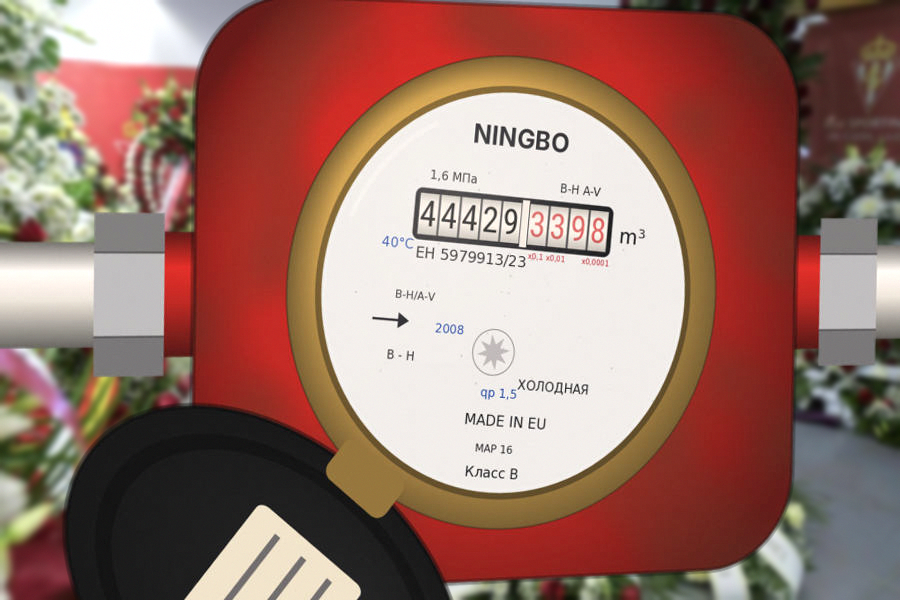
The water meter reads 44429.3398
